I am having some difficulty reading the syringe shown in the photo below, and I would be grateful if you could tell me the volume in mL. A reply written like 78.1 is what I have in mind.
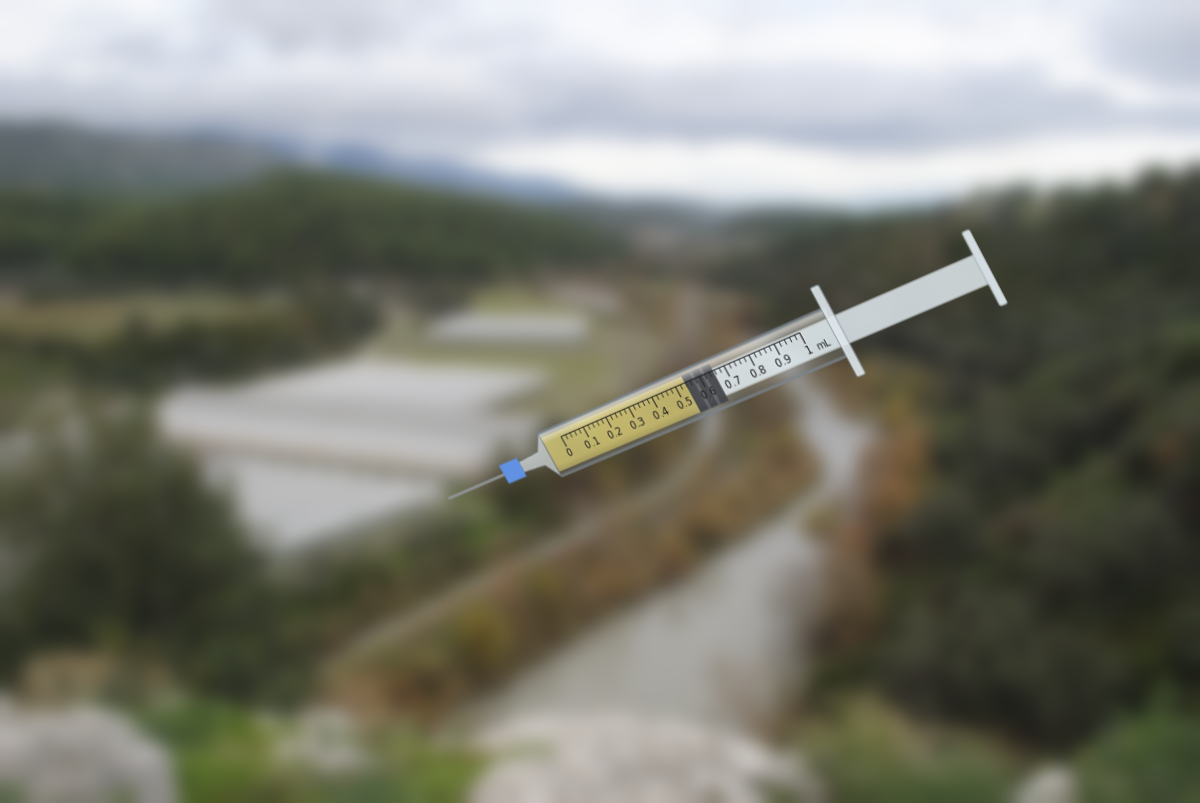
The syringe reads 0.54
